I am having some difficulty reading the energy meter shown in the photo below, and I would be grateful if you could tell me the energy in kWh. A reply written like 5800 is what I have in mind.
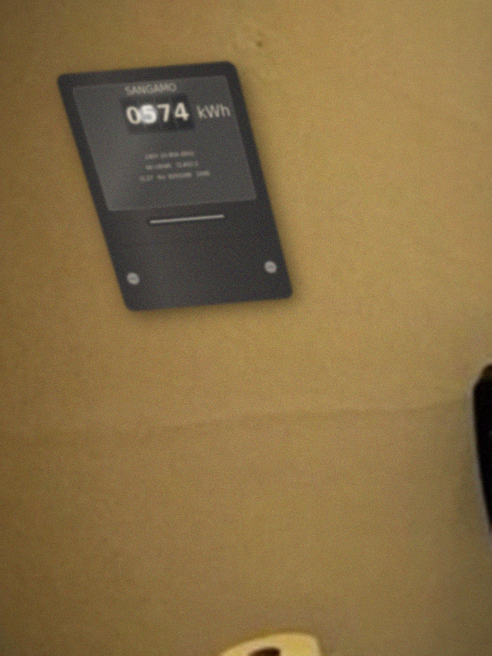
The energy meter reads 574
